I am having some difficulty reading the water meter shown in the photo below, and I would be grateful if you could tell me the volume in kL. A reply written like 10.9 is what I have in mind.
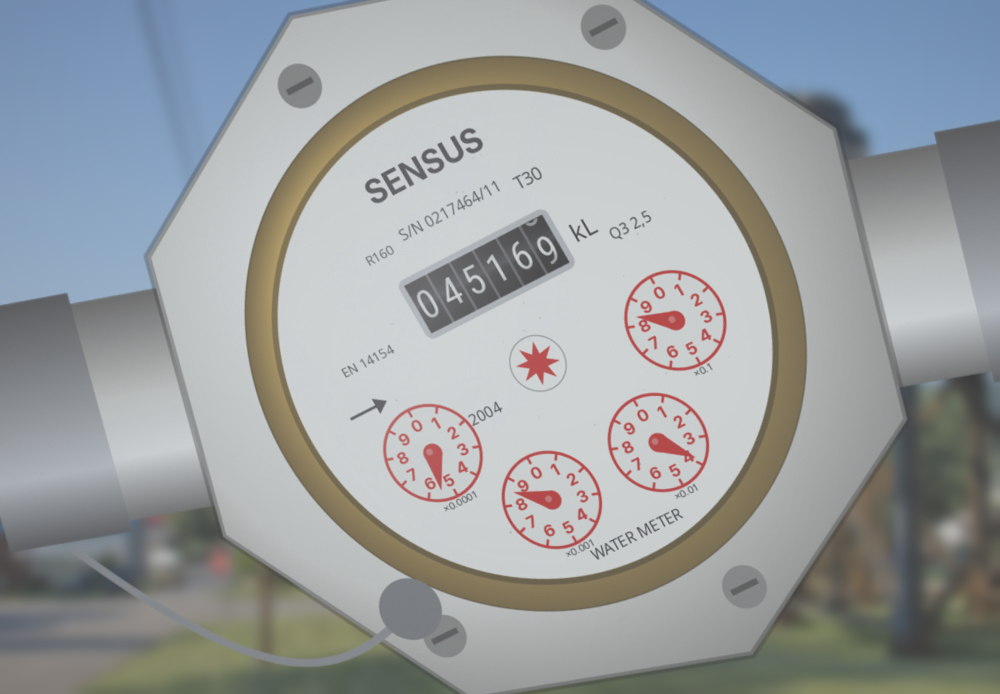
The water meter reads 45168.8385
